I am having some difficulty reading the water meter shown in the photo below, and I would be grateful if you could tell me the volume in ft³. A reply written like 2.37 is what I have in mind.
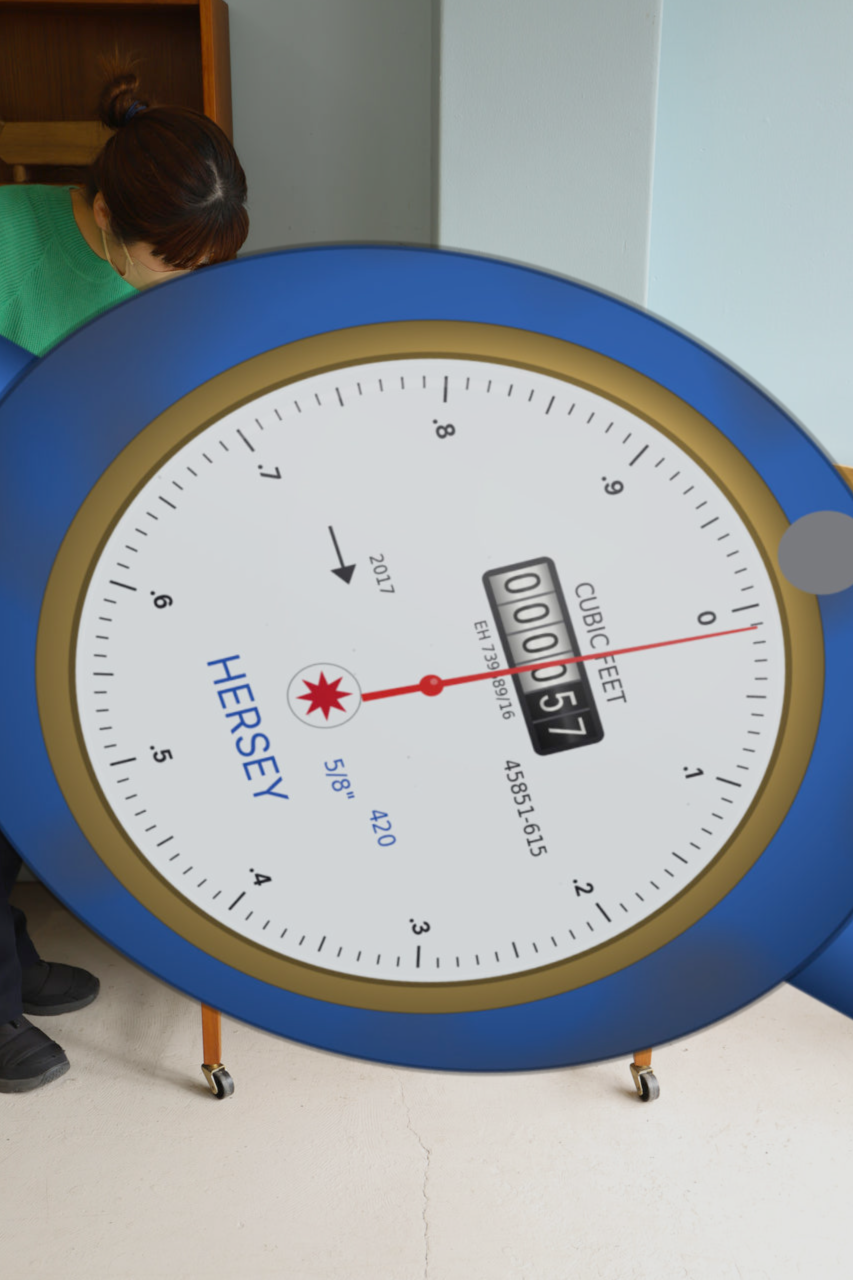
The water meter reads 57.01
